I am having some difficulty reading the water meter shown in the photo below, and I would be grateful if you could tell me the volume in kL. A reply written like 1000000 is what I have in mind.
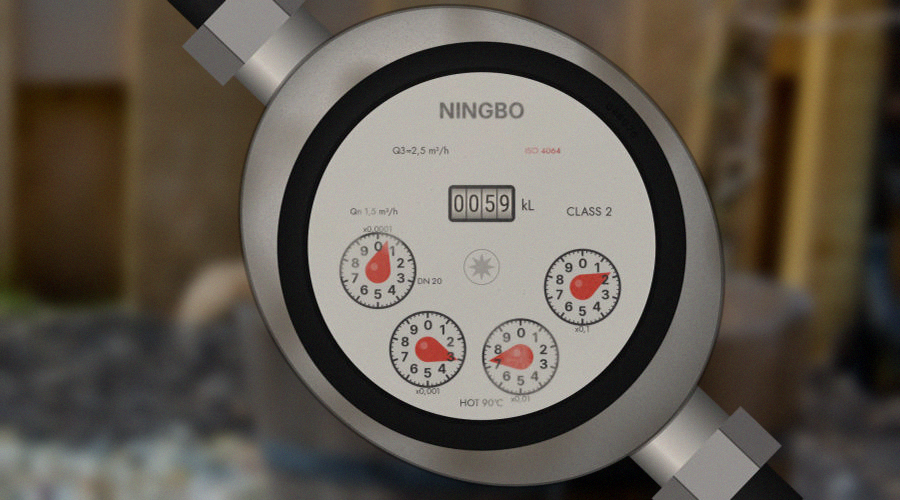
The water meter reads 59.1730
